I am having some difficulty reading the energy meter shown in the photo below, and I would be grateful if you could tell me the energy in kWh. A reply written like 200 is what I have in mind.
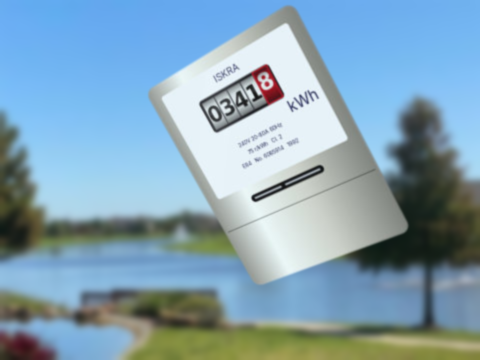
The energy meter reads 341.8
